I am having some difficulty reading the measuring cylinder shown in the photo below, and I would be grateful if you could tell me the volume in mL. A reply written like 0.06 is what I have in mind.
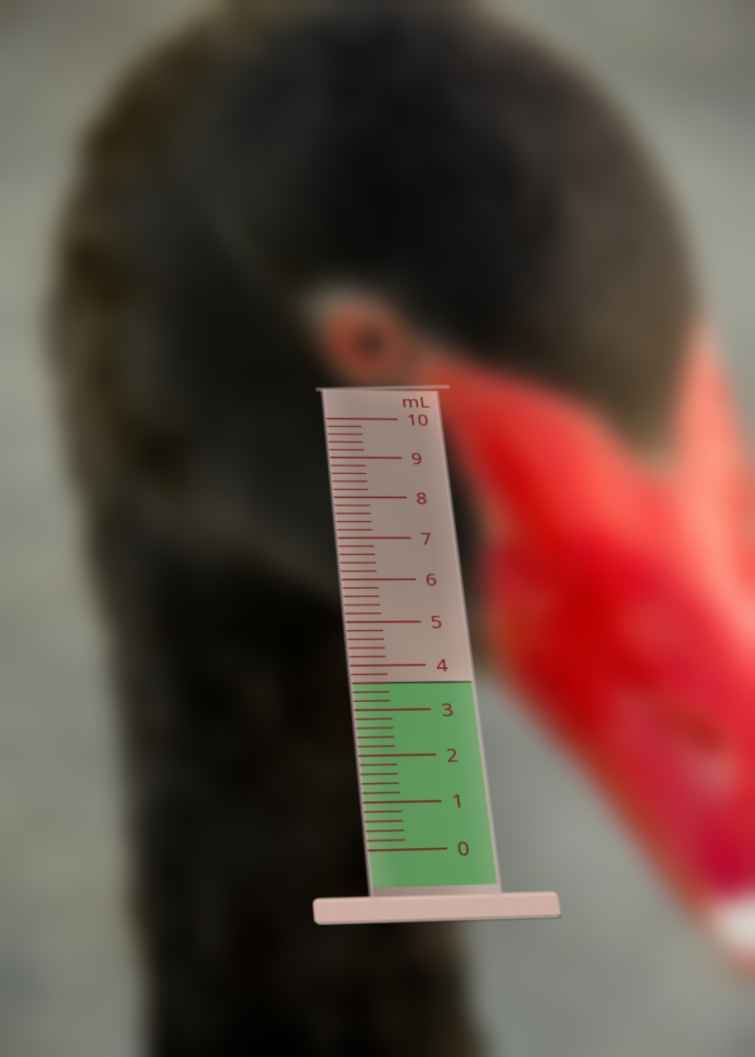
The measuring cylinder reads 3.6
